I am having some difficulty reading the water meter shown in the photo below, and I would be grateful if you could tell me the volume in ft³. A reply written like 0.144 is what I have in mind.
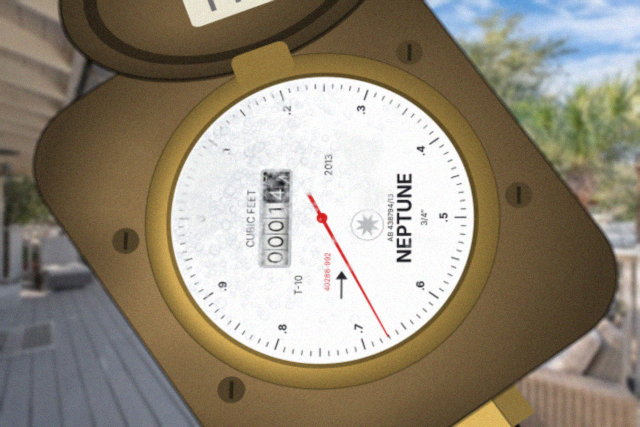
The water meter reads 143.67
